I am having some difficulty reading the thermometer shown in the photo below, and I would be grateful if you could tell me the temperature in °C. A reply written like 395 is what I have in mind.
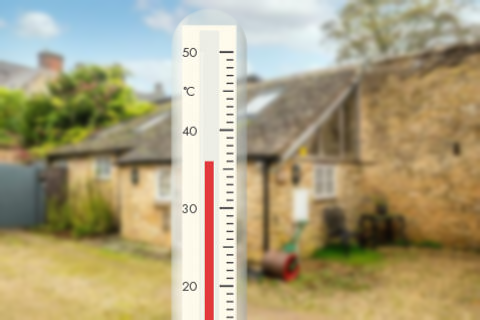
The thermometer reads 36
